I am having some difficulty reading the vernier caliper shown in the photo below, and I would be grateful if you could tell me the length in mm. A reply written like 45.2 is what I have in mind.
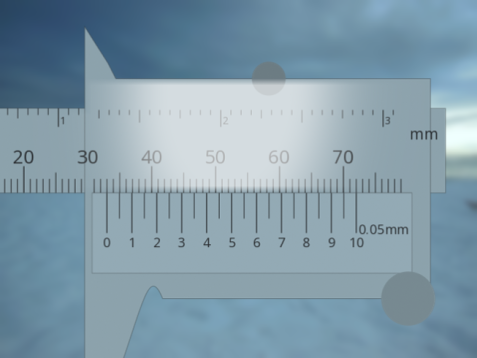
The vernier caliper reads 33.0
